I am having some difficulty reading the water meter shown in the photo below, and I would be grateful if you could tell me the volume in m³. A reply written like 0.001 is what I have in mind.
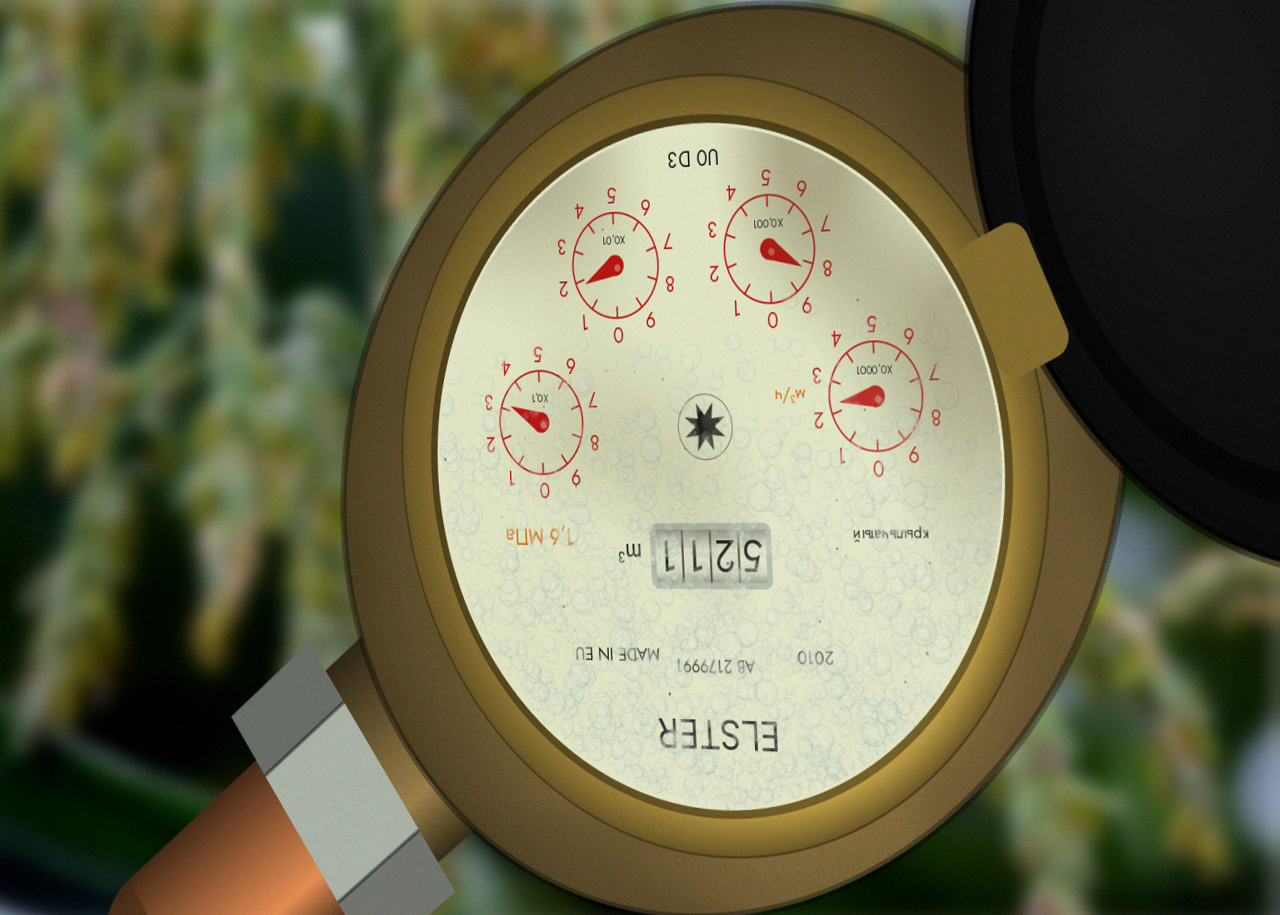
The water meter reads 5211.3182
